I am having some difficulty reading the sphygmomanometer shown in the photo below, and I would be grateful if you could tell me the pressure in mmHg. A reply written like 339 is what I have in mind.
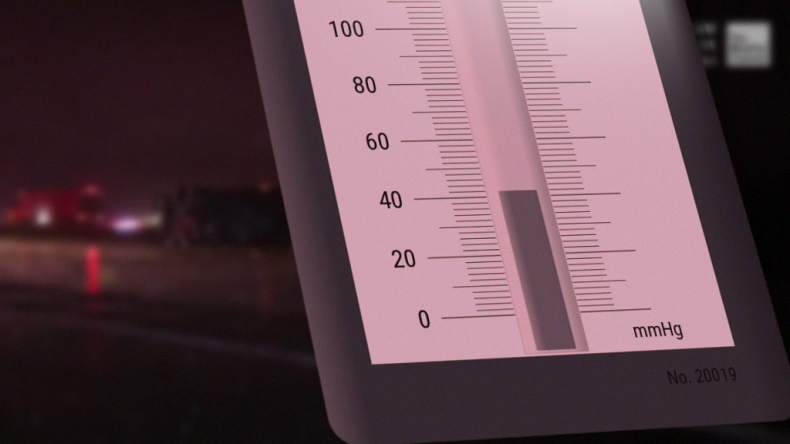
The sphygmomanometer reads 42
